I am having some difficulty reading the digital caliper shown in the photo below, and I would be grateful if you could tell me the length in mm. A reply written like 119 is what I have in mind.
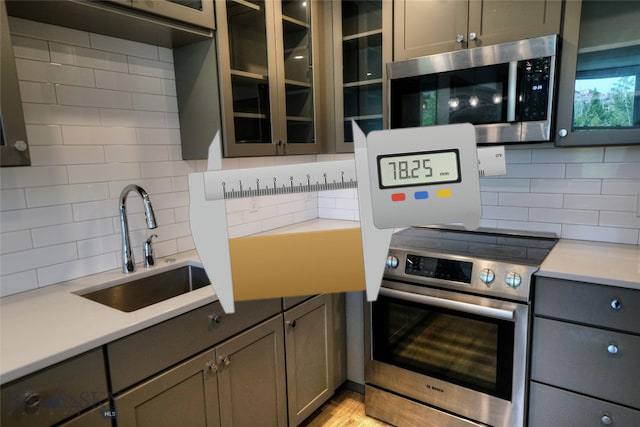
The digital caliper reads 78.25
